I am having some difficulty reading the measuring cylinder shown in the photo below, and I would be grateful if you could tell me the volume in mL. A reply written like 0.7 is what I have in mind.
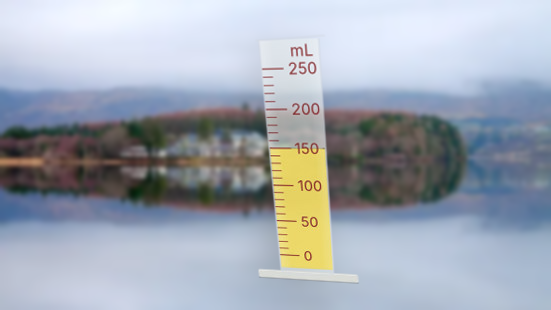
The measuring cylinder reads 150
